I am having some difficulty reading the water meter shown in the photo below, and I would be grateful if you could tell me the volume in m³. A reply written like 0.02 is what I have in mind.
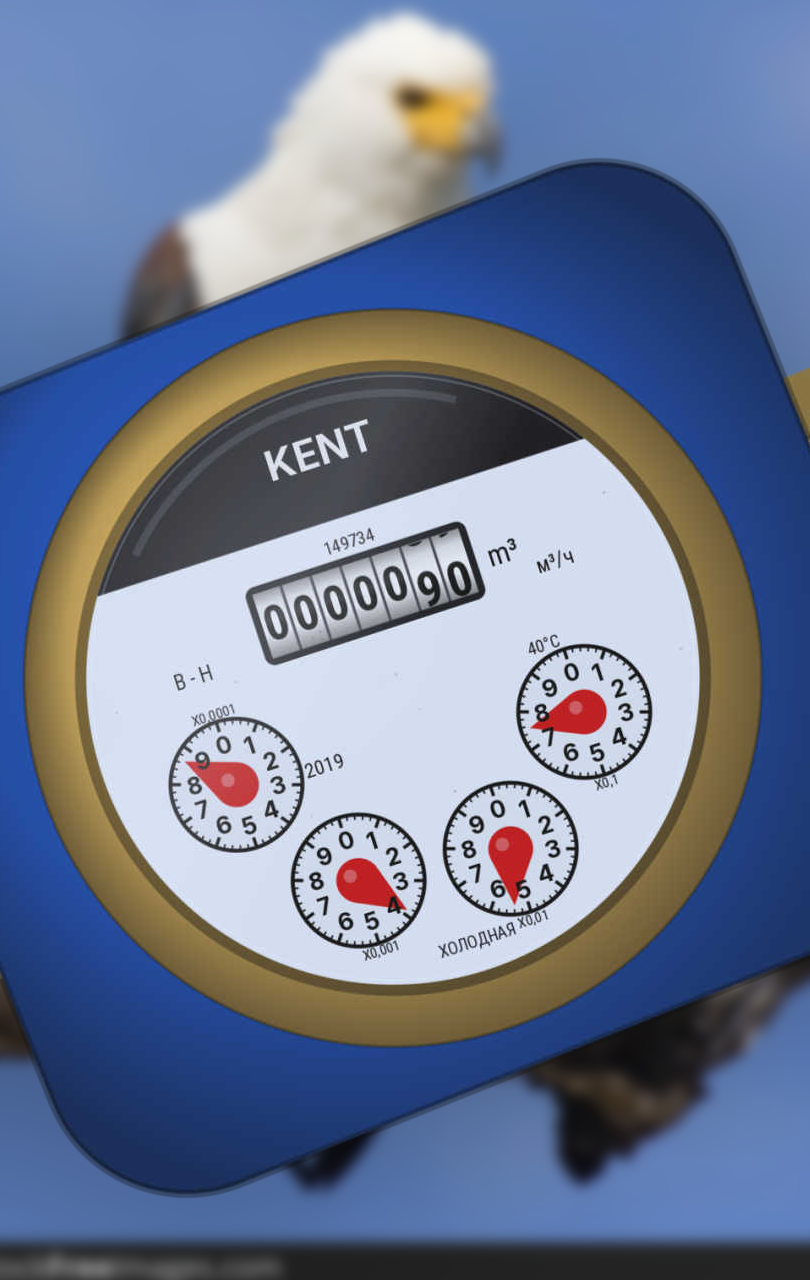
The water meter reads 89.7538
